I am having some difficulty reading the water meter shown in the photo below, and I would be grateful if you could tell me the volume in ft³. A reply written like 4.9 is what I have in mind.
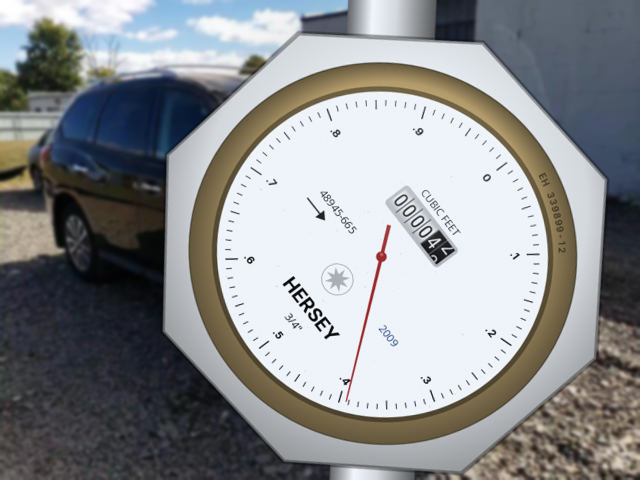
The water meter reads 42.39
